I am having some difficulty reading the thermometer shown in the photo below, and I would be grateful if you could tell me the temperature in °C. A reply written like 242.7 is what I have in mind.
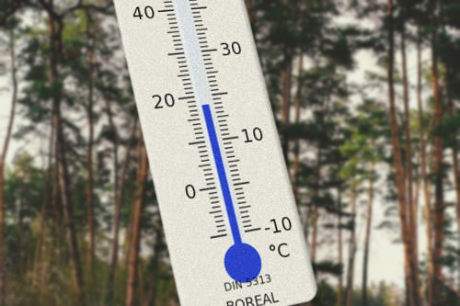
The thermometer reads 18
